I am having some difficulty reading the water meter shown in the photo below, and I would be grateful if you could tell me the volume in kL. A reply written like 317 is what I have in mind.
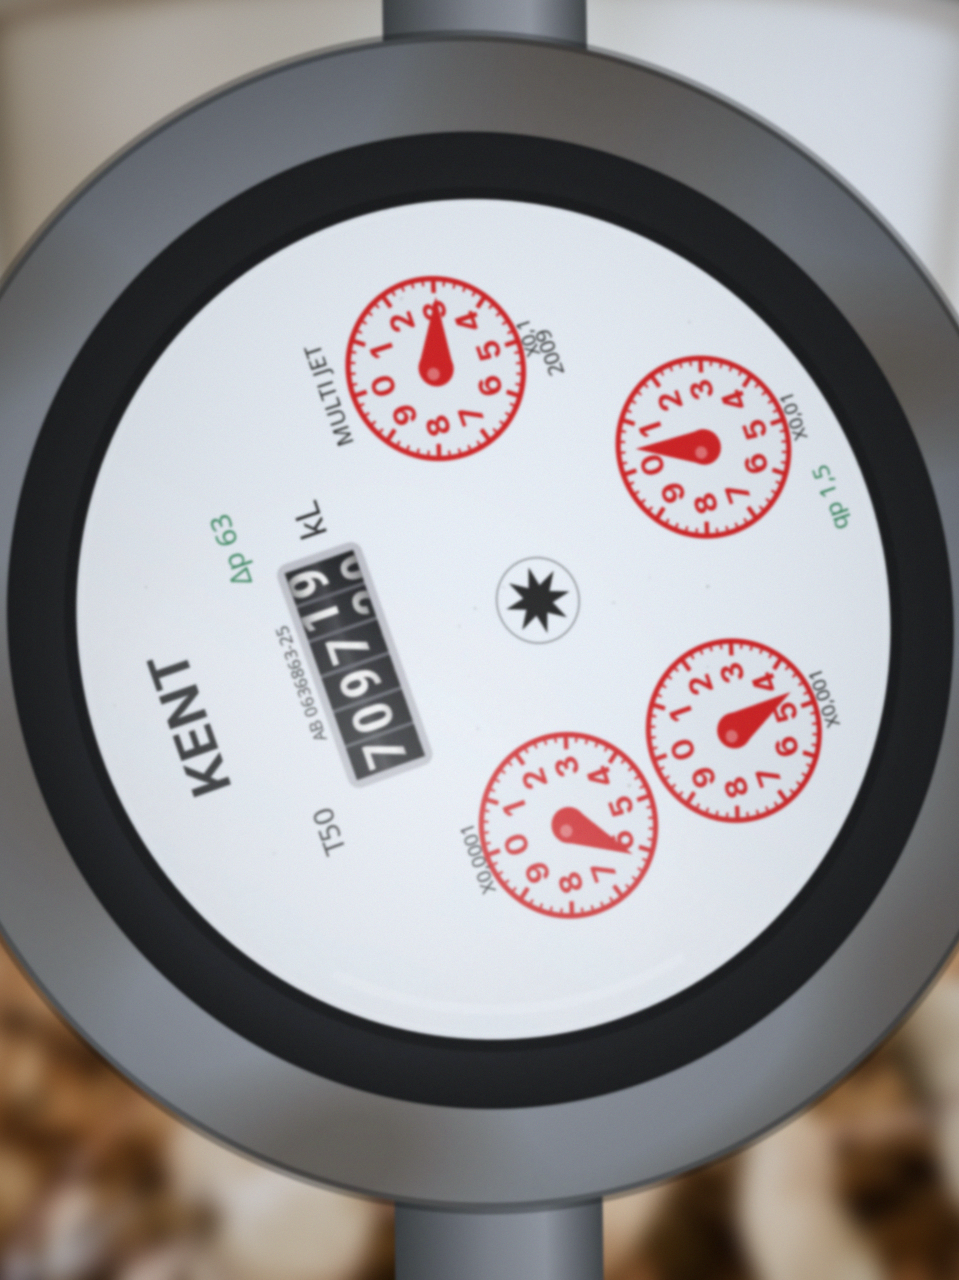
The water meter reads 709719.3046
